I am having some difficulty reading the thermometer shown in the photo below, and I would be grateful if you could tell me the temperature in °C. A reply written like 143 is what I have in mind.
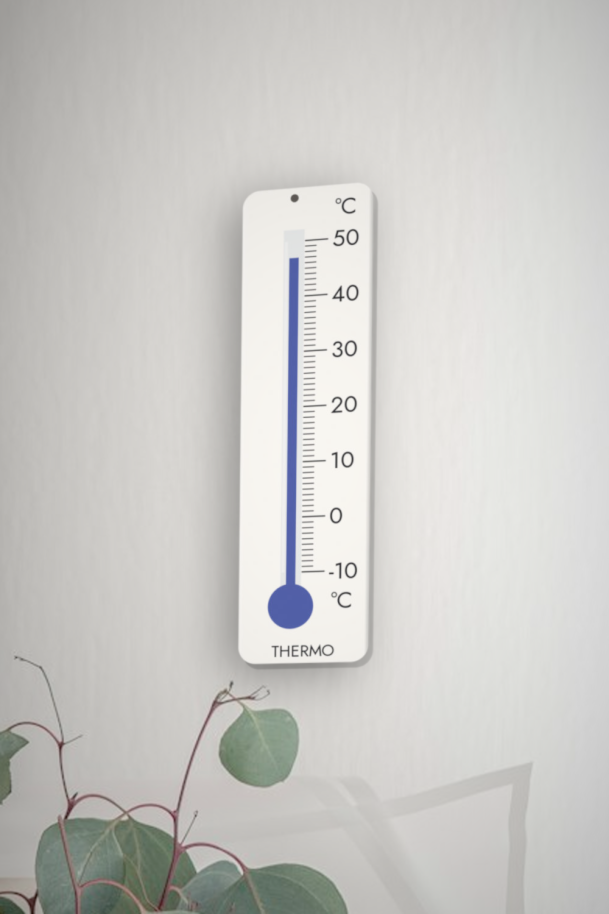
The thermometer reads 47
